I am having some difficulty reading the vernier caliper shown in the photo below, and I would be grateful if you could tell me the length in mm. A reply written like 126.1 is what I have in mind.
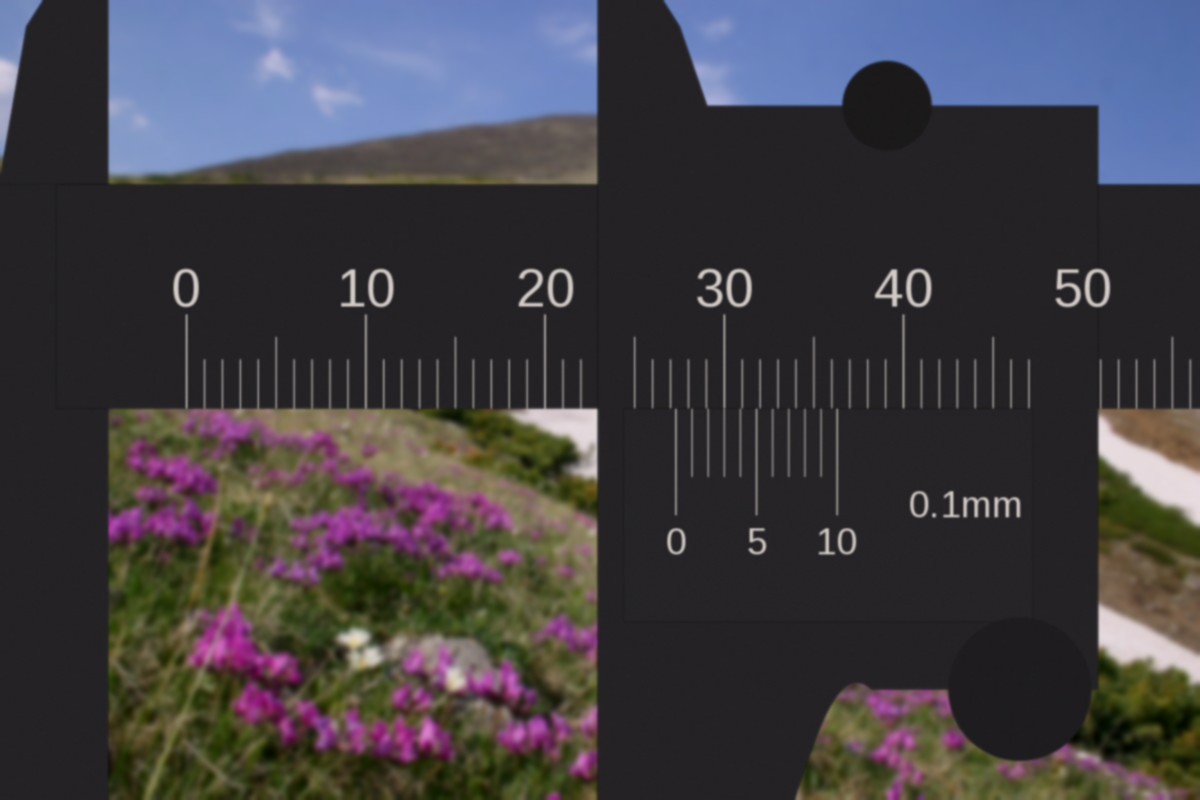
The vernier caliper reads 27.3
